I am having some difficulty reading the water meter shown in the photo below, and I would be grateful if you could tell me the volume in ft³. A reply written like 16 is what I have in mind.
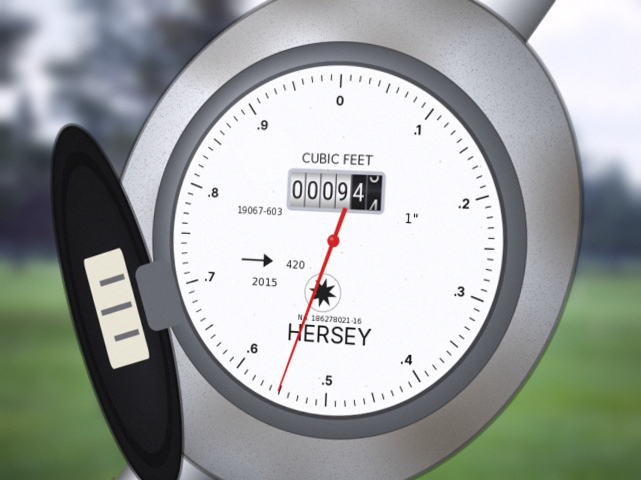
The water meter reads 943.55
